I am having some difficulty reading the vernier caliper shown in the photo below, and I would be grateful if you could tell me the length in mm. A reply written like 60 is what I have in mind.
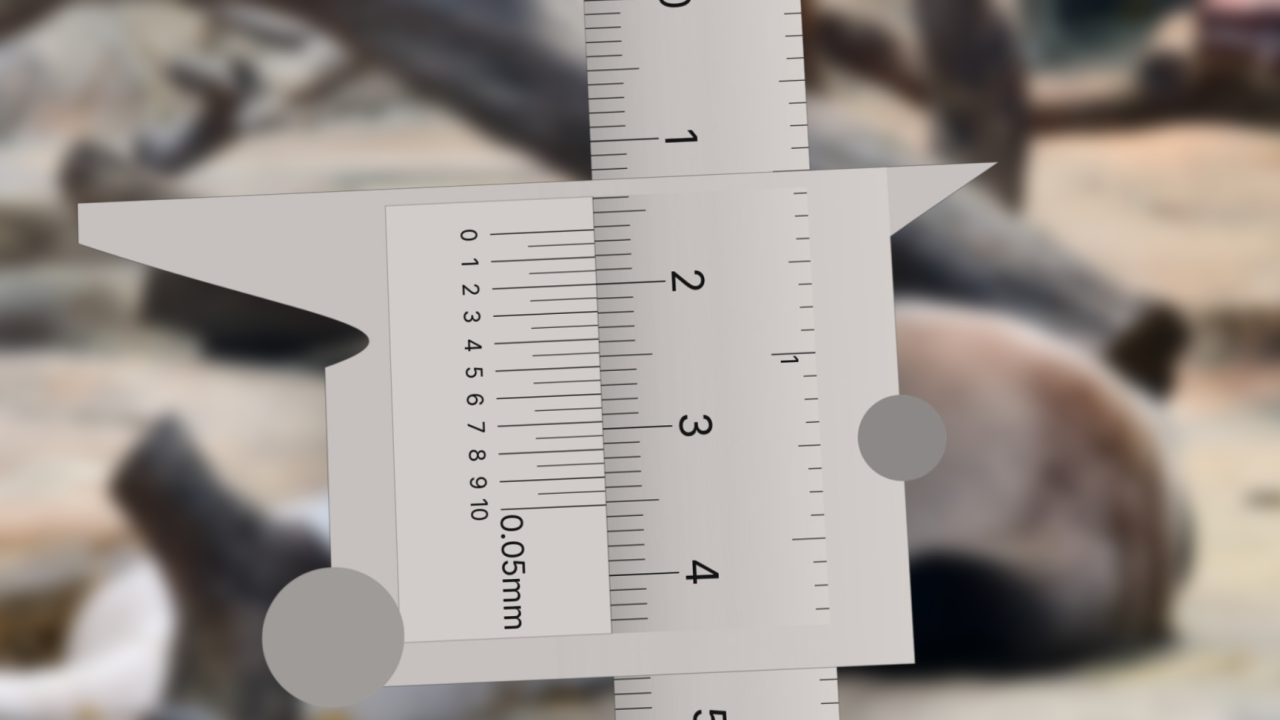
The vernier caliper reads 16.2
